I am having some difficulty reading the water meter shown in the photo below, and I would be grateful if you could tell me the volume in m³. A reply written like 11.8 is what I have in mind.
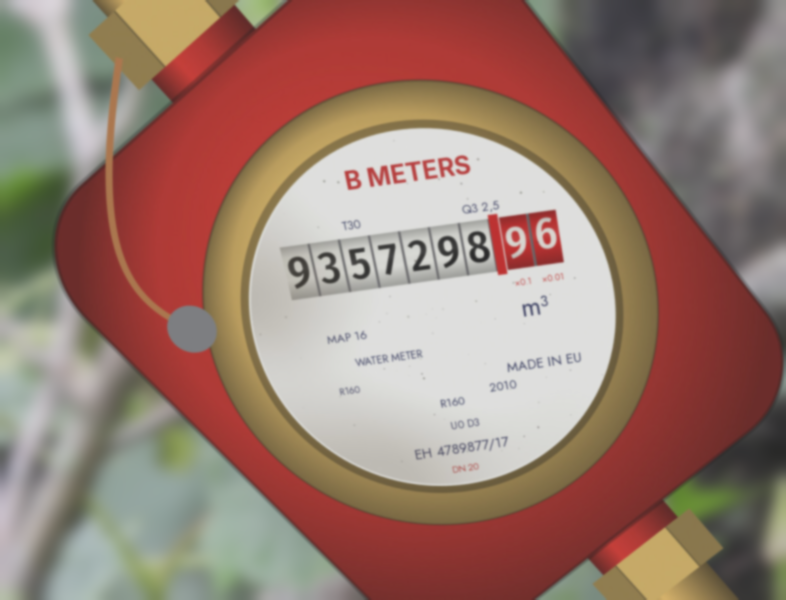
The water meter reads 9357298.96
